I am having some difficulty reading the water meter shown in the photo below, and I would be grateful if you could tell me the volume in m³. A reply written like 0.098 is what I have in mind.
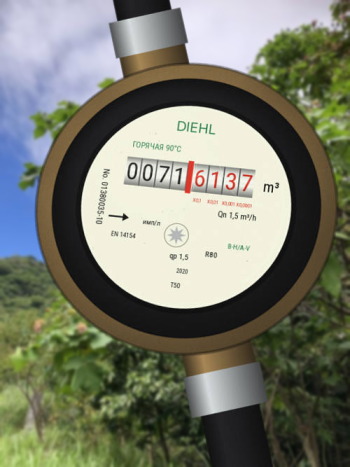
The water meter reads 71.6137
